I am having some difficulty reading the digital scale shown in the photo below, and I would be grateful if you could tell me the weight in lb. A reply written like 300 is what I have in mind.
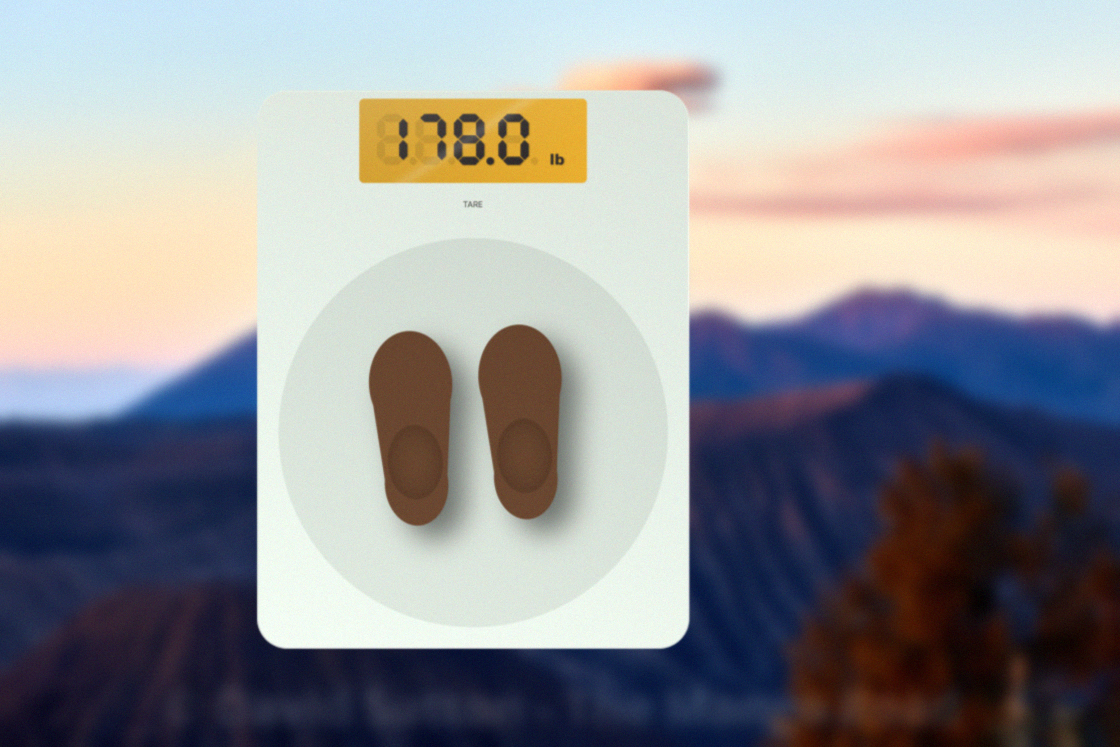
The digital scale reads 178.0
